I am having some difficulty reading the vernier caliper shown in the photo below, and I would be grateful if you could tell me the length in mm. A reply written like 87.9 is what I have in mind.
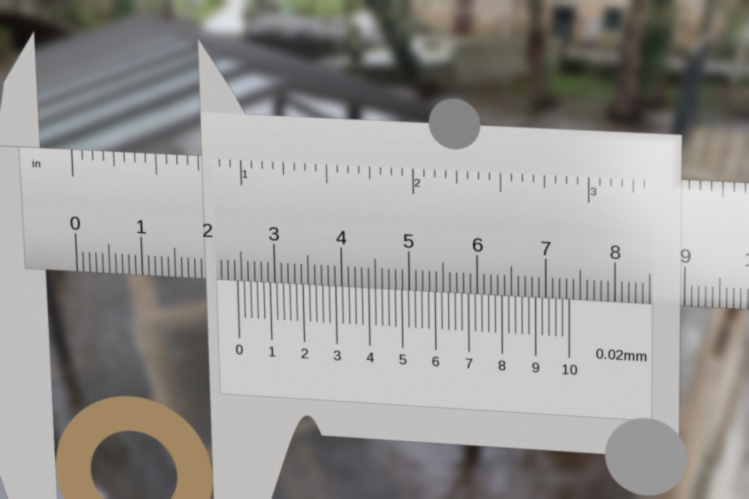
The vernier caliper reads 24.4
